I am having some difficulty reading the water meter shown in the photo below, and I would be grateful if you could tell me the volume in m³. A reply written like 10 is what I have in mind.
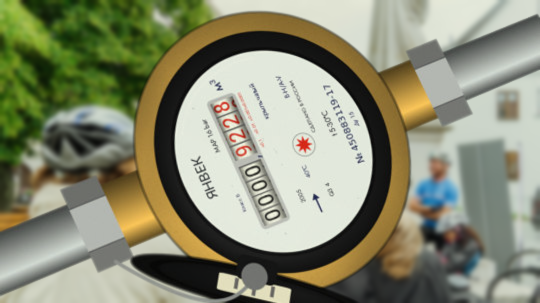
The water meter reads 0.9228
